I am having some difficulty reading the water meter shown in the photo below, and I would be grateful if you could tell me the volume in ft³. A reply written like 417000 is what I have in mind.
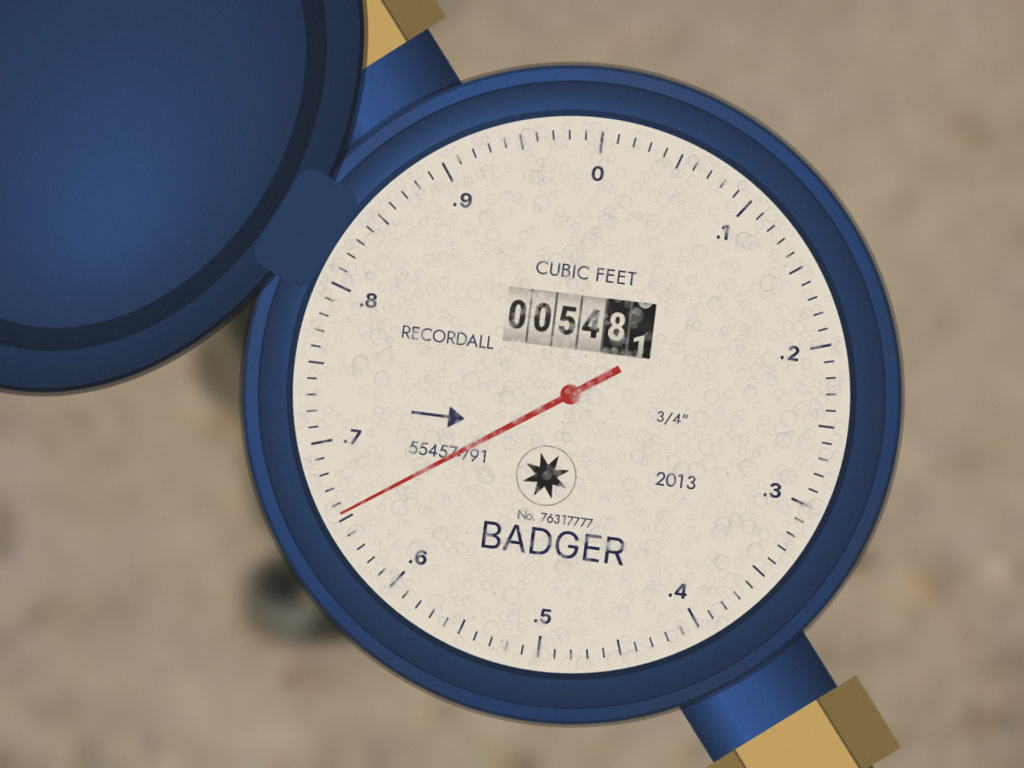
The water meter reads 5480.65
